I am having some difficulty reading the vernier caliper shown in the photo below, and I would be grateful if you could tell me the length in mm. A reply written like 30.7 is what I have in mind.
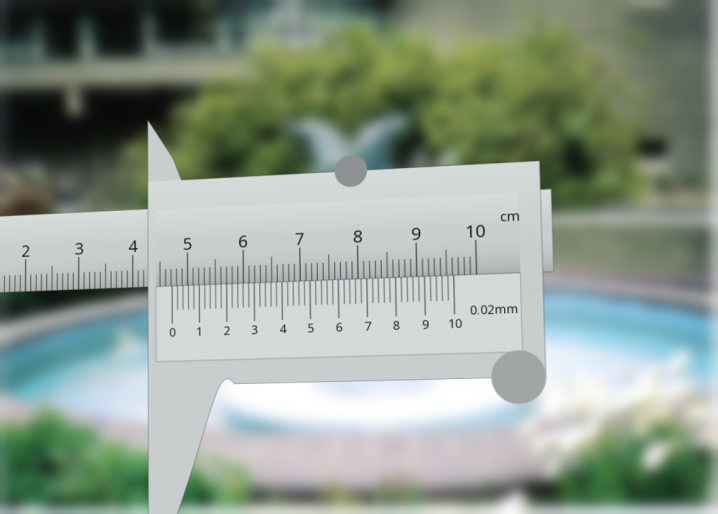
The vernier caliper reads 47.2
